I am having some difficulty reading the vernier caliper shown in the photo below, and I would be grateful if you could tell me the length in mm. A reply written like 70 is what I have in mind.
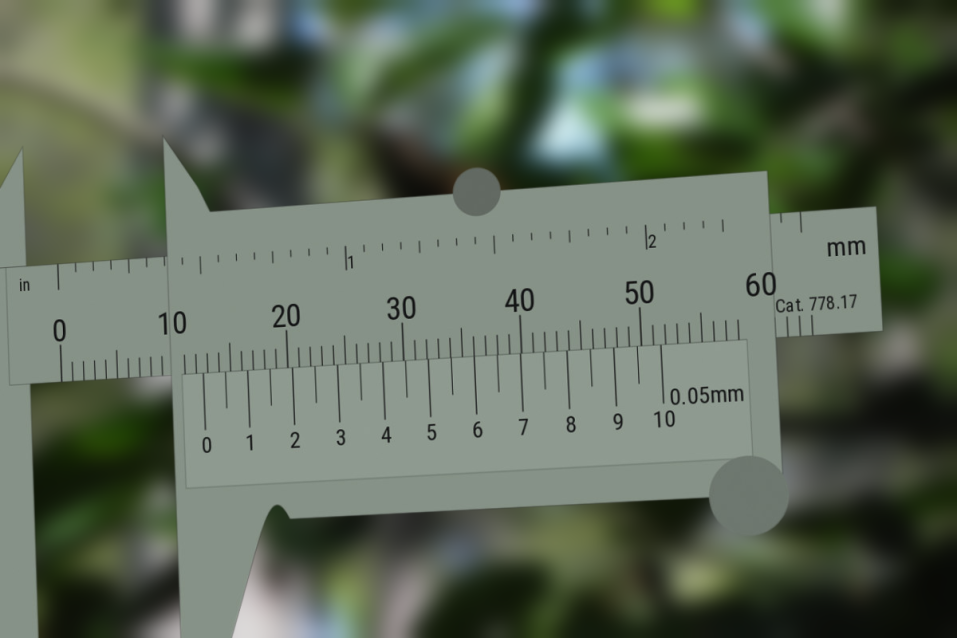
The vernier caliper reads 12.6
